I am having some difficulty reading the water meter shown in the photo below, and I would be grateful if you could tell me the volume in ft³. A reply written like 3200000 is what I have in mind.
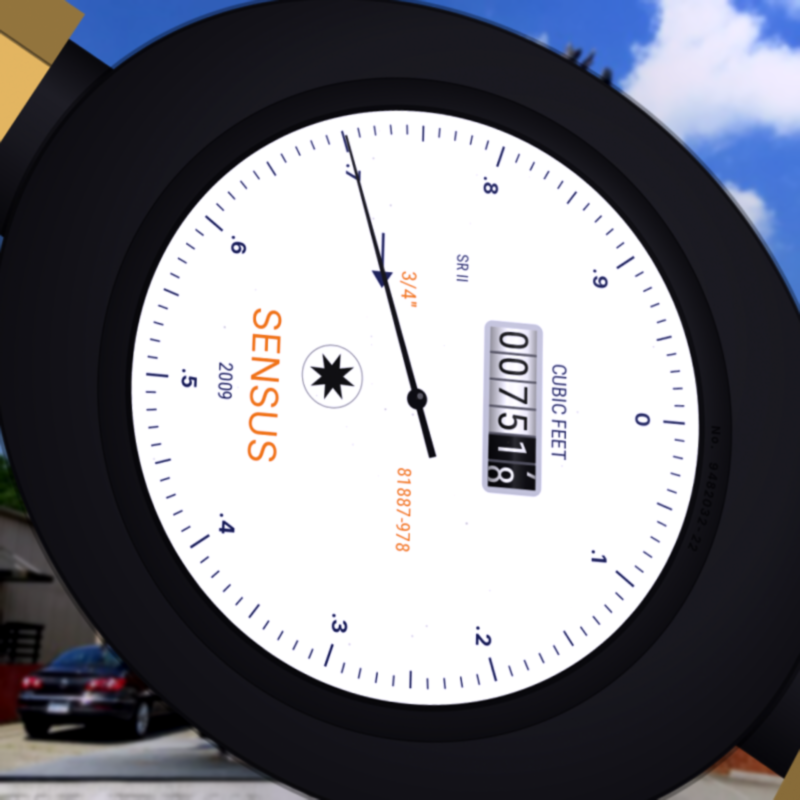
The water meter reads 7517.70
